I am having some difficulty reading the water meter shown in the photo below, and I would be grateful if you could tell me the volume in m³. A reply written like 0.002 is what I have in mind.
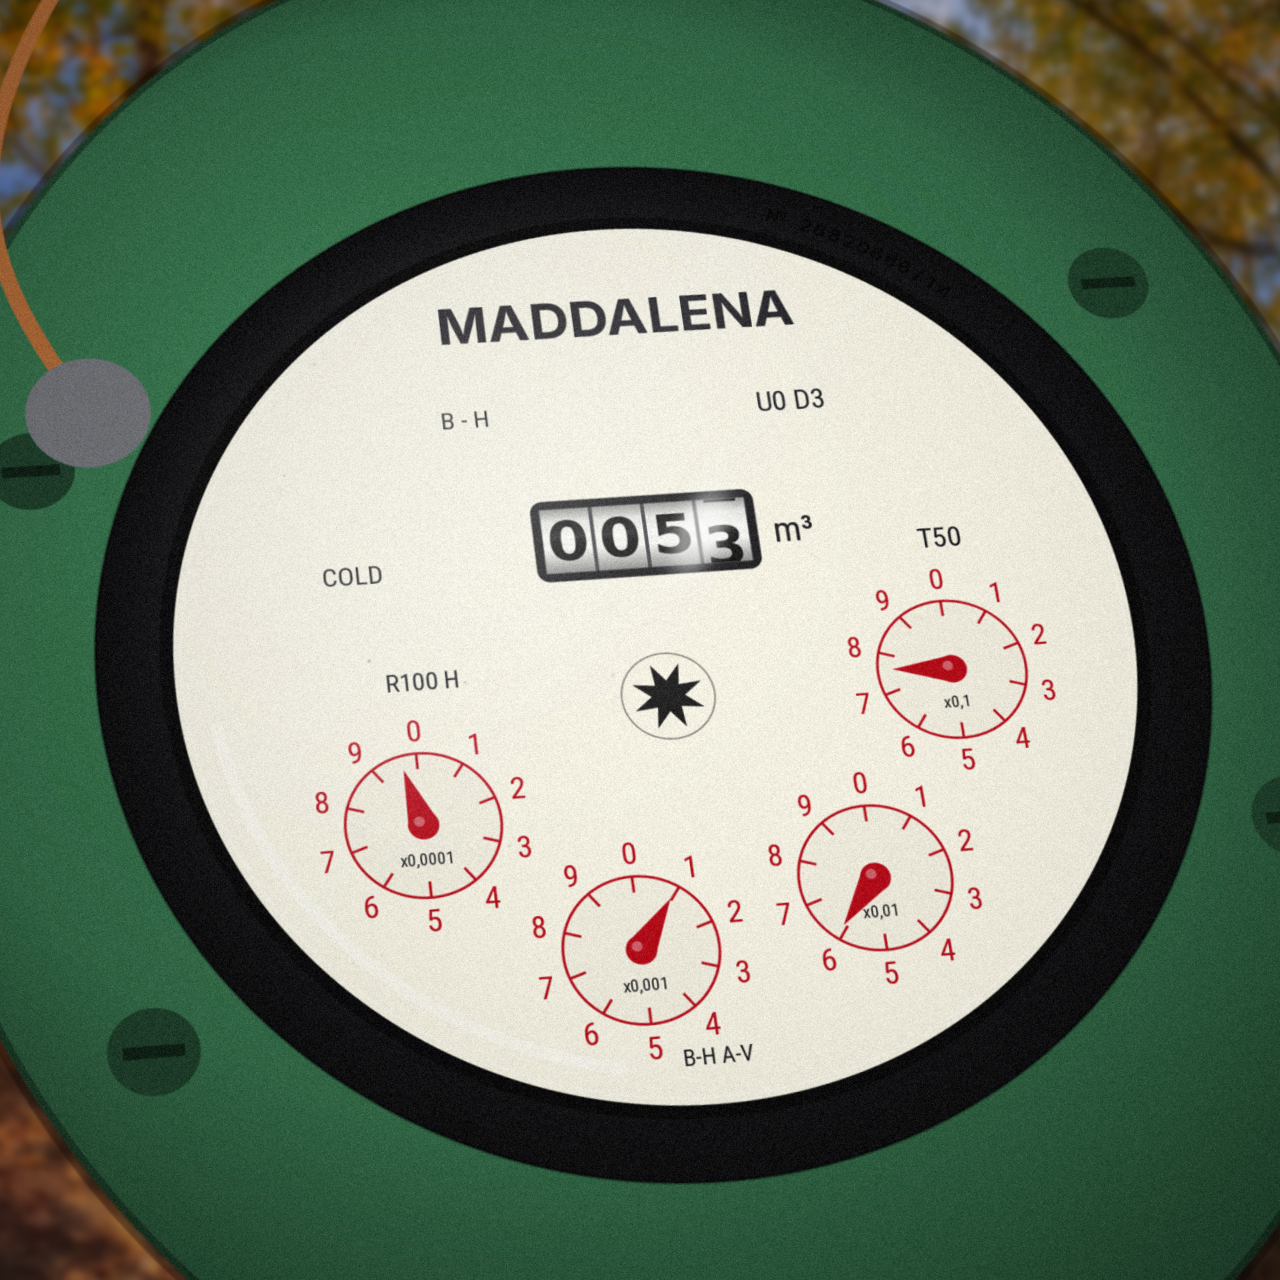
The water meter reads 52.7609
